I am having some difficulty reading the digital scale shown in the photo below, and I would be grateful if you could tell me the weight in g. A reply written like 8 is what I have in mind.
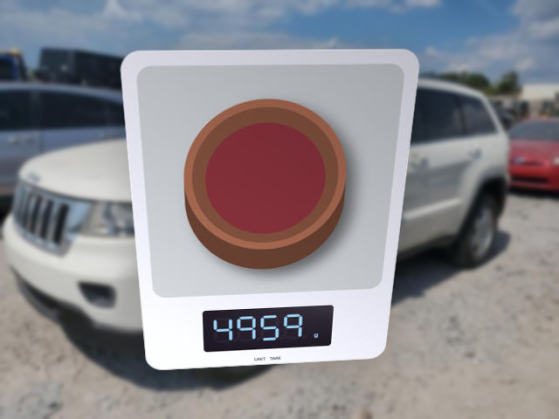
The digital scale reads 4959
